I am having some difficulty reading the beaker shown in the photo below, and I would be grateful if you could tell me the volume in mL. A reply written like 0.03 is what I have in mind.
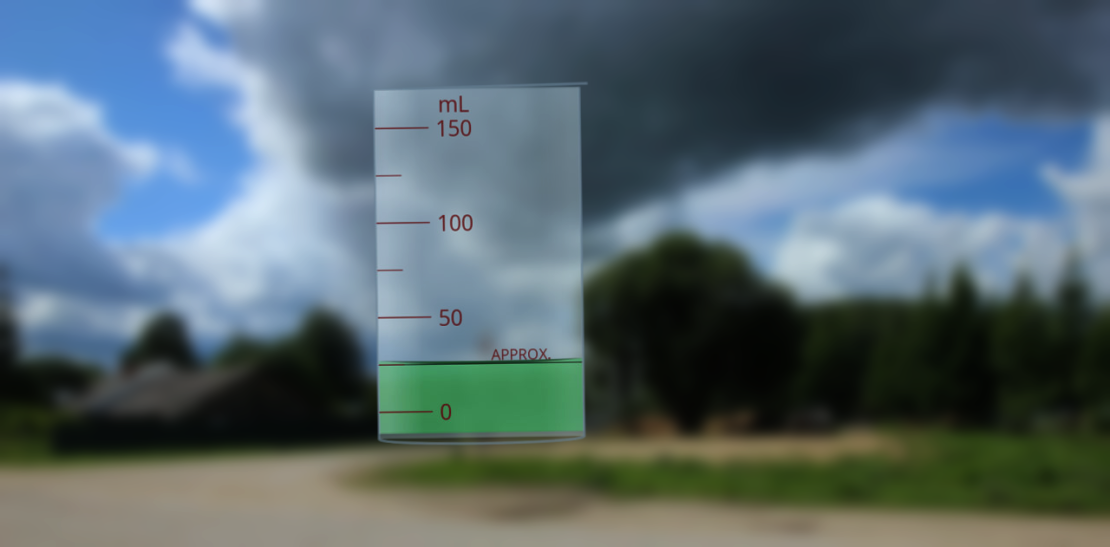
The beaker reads 25
